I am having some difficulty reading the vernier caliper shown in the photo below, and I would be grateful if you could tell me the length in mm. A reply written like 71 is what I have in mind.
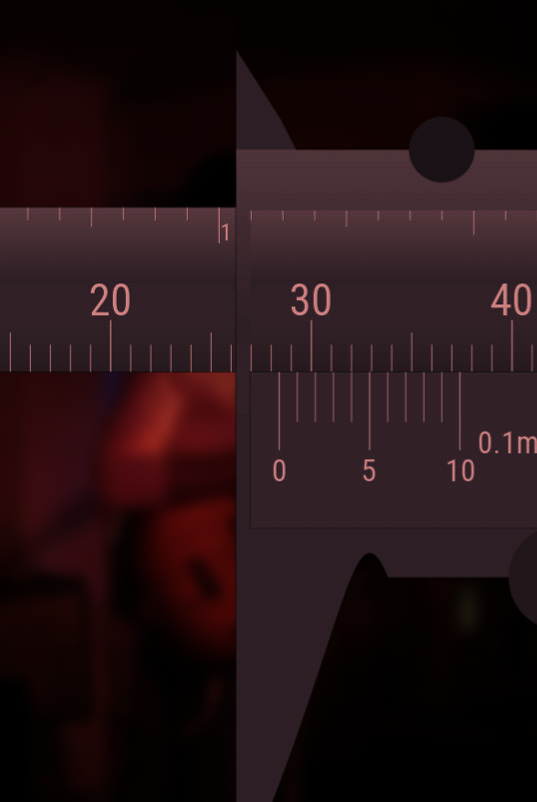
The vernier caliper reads 28.4
